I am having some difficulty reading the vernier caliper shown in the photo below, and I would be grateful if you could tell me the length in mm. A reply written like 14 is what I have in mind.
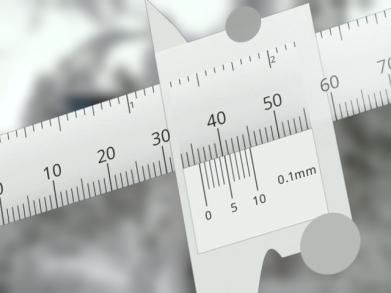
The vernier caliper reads 35.8
